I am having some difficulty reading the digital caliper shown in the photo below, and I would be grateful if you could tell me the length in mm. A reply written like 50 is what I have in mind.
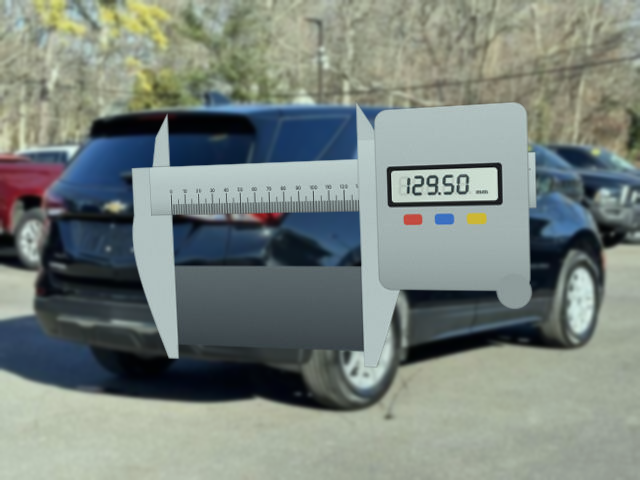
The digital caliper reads 129.50
